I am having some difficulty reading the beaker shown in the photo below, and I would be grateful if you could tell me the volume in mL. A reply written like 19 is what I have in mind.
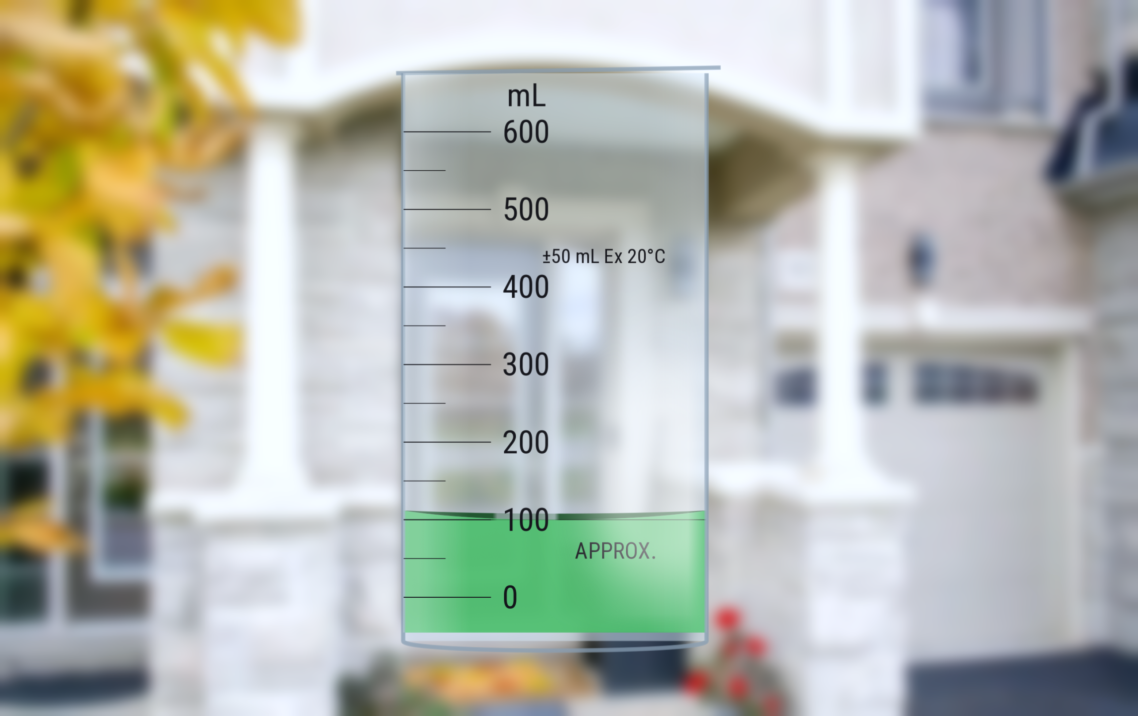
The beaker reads 100
